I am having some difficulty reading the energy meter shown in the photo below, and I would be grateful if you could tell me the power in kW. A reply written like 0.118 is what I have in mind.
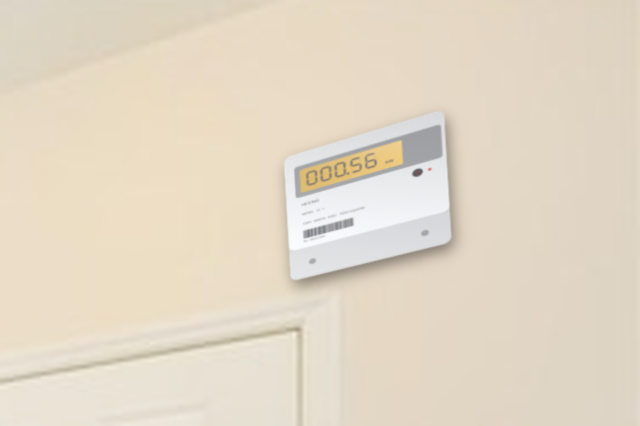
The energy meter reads 0.56
